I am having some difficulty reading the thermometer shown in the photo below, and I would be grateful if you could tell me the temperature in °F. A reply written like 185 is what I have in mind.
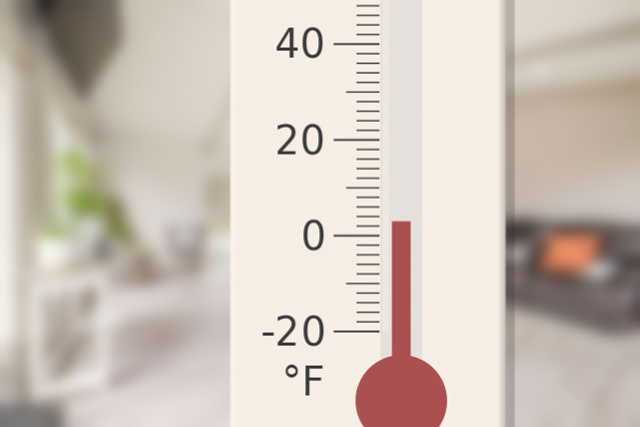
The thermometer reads 3
